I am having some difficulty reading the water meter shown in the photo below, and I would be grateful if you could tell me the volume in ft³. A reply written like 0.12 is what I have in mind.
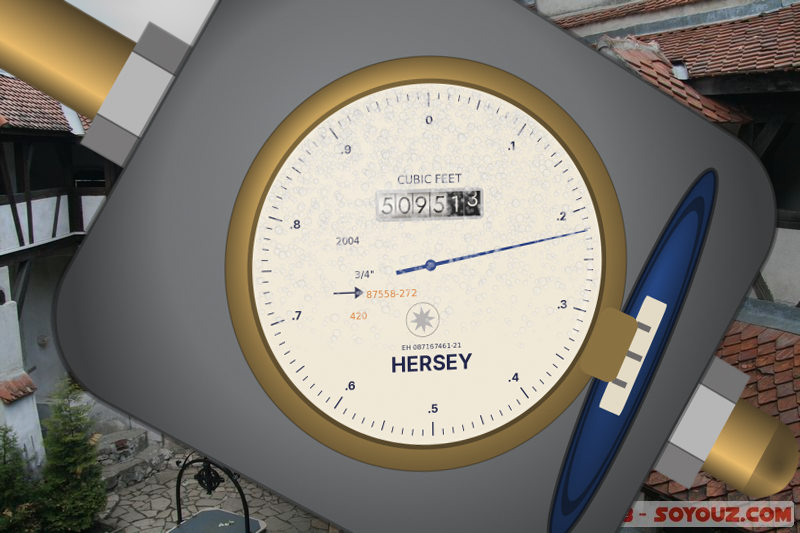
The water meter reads 509513.22
